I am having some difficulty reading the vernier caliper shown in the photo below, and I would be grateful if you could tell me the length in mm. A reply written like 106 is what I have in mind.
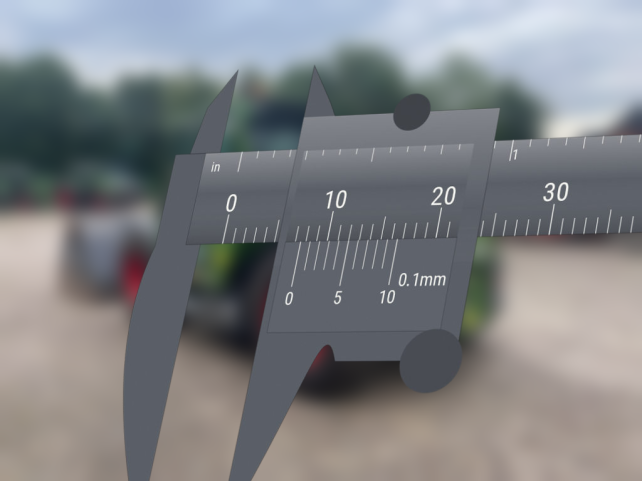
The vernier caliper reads 7.5
